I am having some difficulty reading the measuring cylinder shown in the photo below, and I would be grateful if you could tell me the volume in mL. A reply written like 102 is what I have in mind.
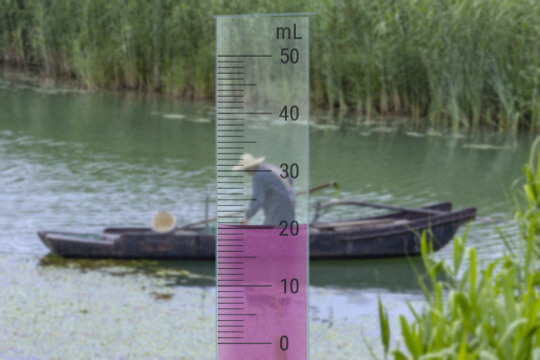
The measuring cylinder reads 20
